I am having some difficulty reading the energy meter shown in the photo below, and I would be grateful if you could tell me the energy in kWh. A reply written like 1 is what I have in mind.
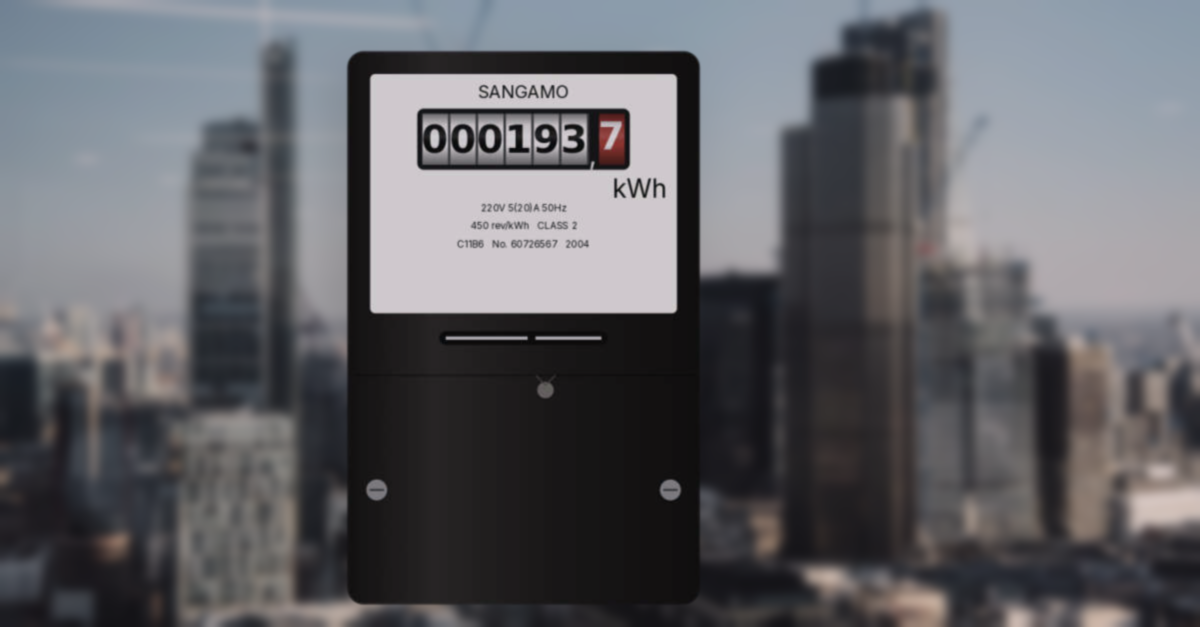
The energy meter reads 193.7
